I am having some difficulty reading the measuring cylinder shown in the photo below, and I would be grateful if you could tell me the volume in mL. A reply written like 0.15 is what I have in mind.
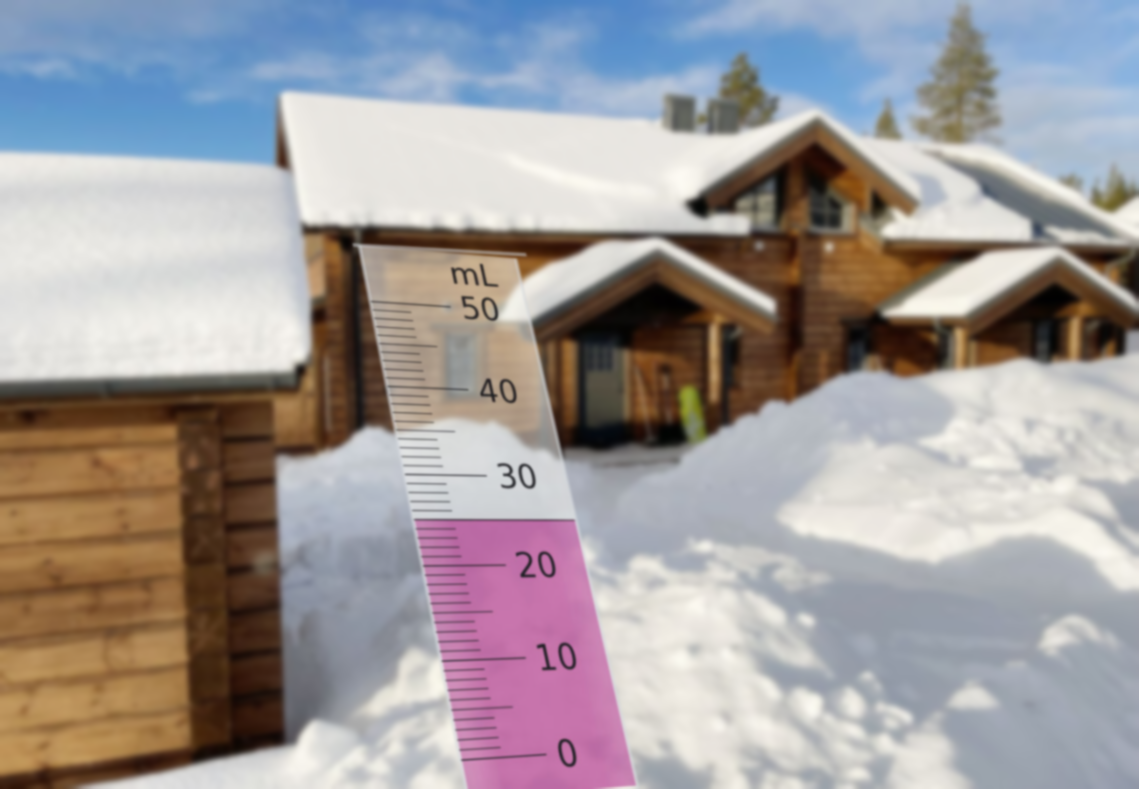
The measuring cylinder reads 25
